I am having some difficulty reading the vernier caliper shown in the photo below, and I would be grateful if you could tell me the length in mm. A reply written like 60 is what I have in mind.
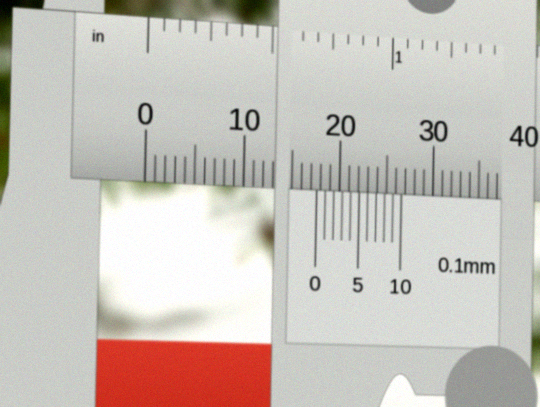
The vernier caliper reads 17.6
